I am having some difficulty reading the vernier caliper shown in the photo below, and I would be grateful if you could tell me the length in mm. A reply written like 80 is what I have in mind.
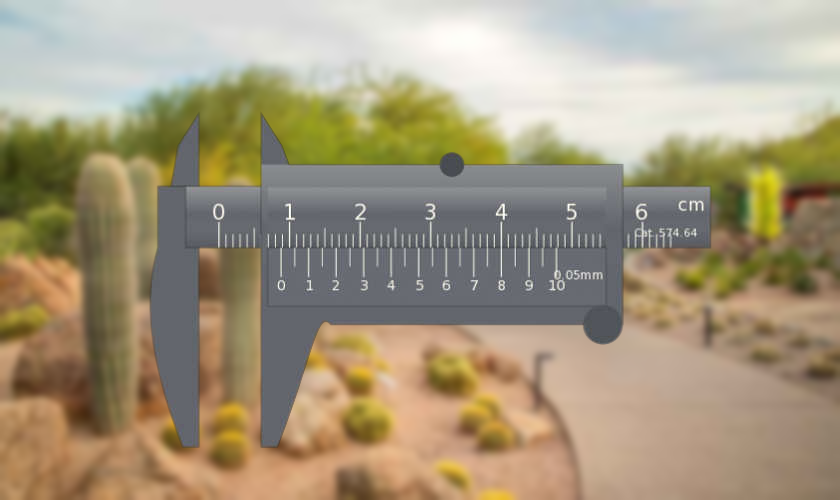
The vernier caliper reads 8.8
